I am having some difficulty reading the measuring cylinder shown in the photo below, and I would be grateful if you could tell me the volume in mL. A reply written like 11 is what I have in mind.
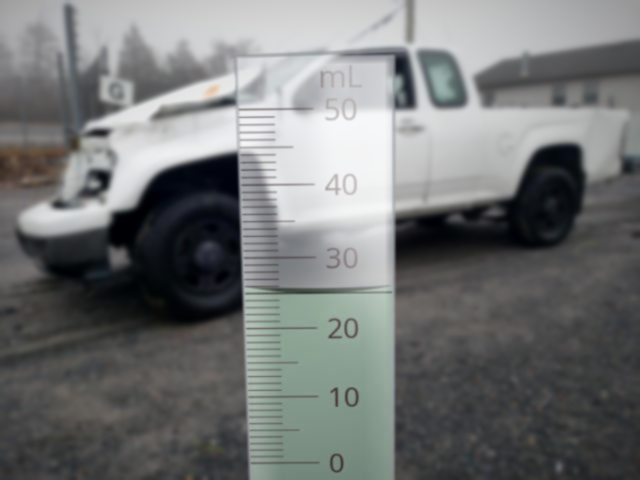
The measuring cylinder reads 25
